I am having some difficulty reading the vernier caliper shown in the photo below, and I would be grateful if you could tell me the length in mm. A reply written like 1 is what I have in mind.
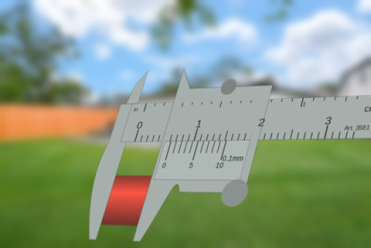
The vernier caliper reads 6.2
